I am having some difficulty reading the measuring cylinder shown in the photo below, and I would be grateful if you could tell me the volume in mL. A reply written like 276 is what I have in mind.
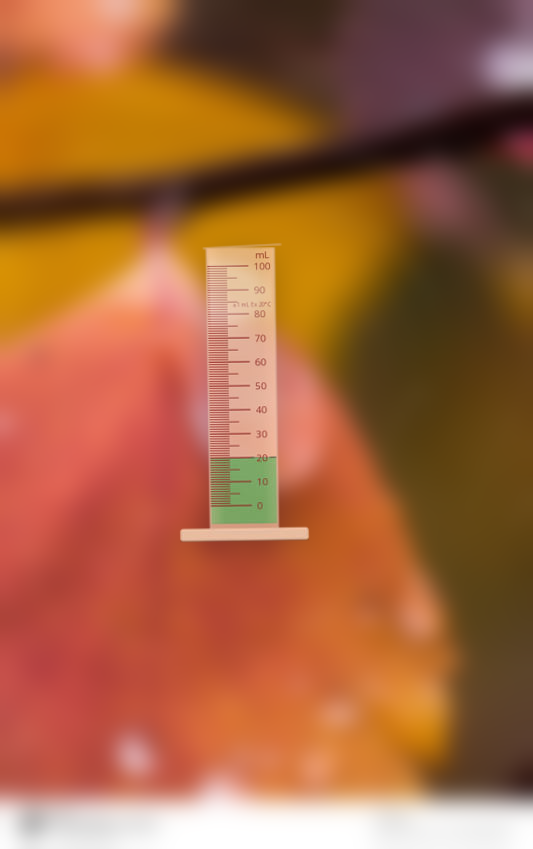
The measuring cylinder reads 20
